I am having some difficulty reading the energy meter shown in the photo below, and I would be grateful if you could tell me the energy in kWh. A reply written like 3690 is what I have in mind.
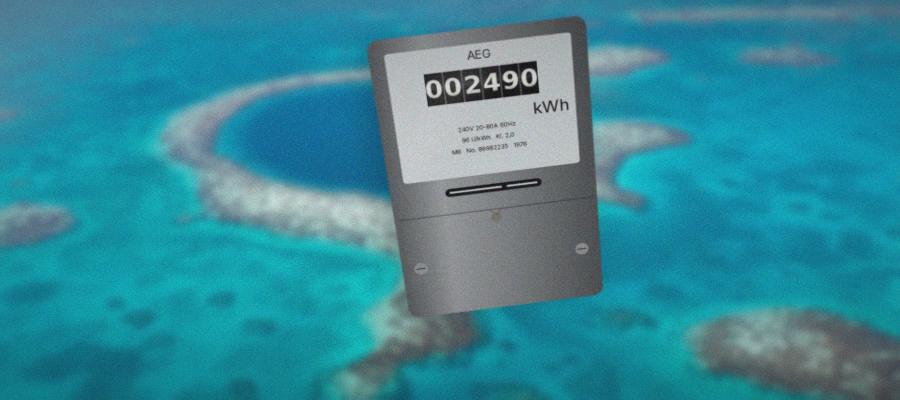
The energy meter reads 2490
